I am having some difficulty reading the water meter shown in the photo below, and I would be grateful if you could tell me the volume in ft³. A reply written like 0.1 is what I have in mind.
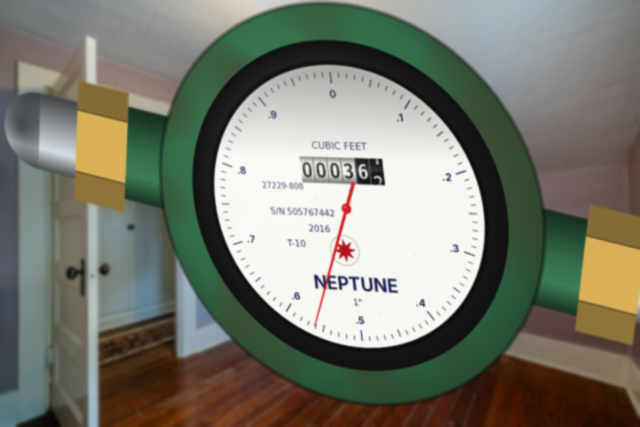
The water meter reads 361.56
